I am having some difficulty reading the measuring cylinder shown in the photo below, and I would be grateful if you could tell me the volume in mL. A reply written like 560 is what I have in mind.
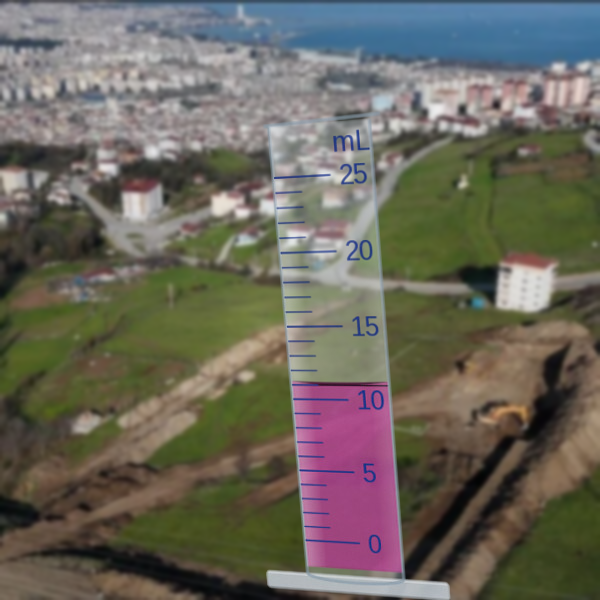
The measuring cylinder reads 11
